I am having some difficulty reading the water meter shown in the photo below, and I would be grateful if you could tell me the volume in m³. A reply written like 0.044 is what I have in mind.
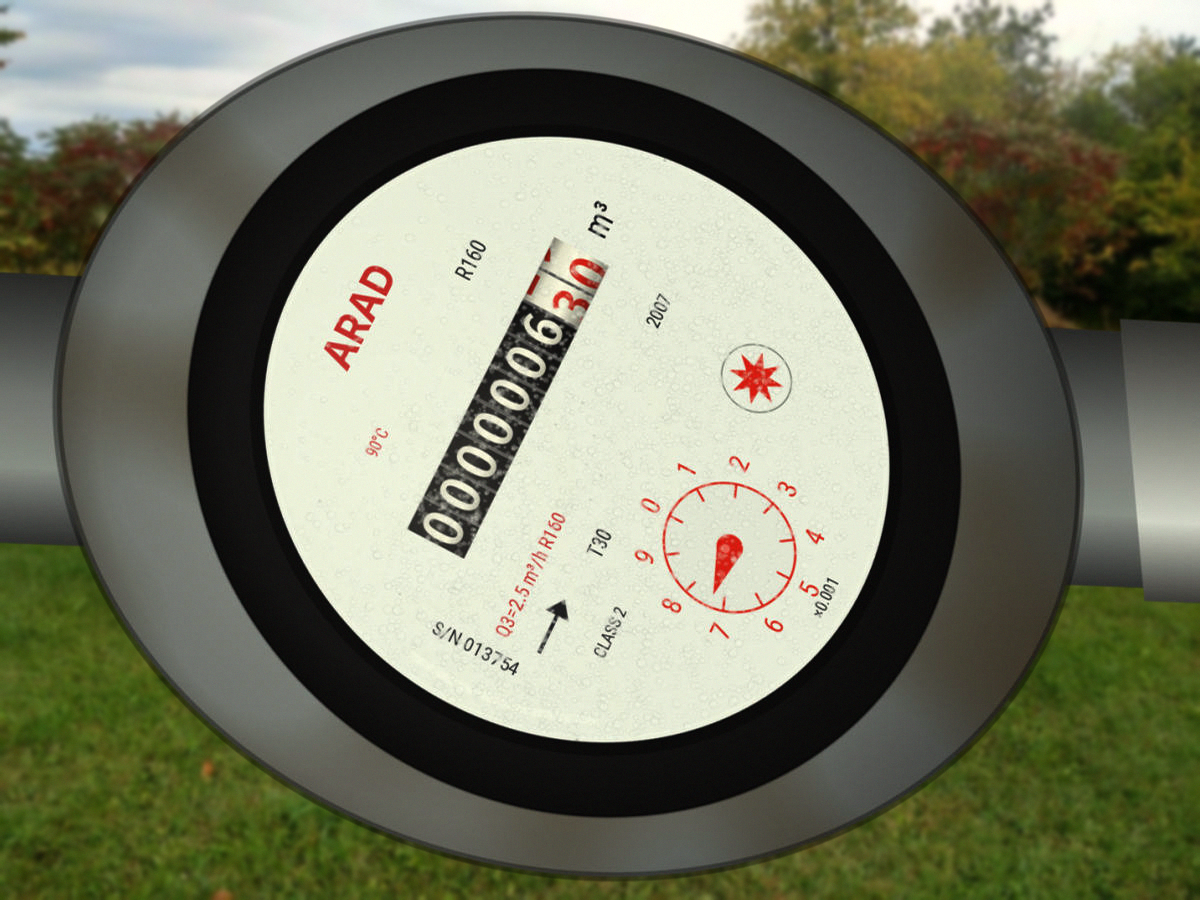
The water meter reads 6.297
